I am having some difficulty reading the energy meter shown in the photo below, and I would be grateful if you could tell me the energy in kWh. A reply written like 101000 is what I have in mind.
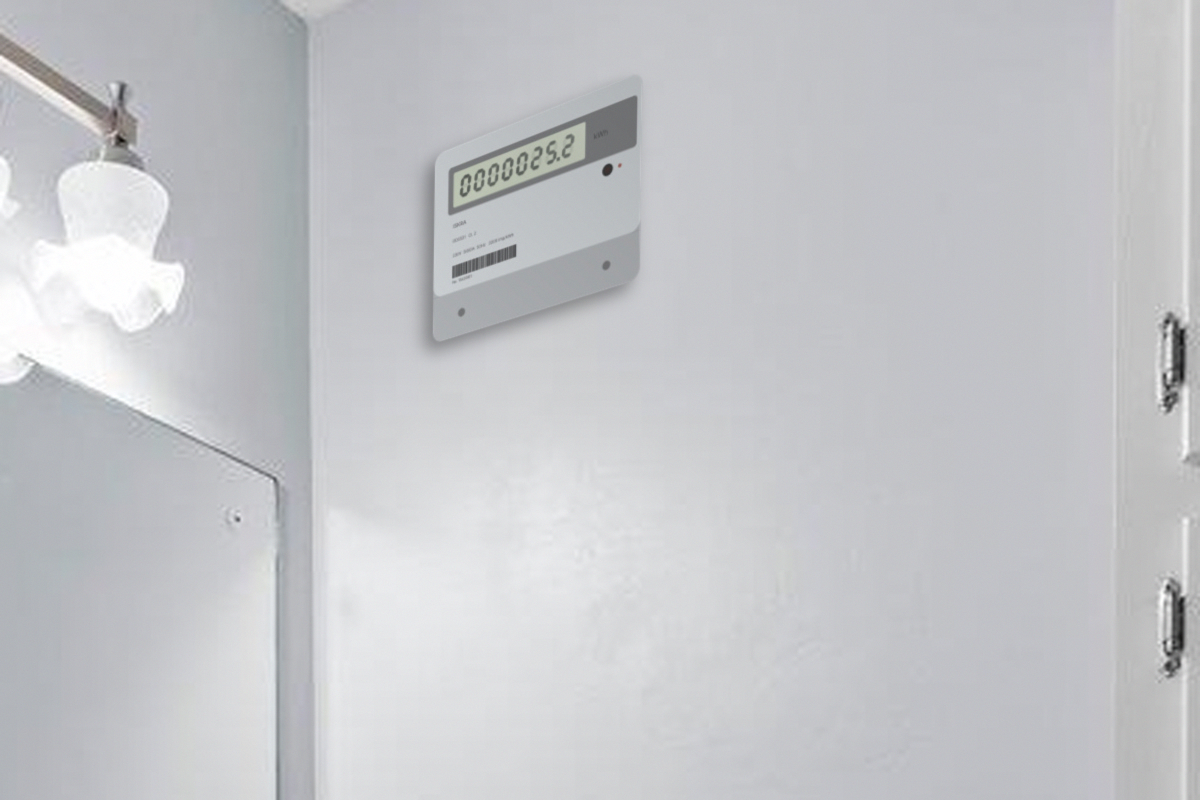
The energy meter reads 25.2
